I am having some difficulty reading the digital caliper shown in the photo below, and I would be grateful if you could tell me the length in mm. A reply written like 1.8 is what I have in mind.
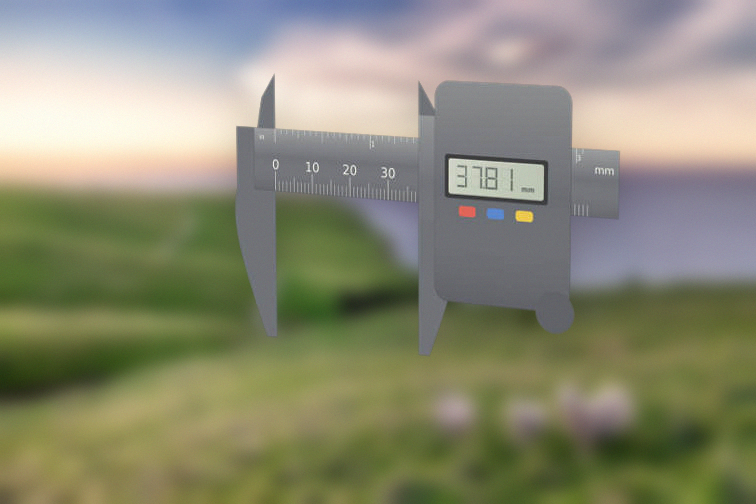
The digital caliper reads 37.81
